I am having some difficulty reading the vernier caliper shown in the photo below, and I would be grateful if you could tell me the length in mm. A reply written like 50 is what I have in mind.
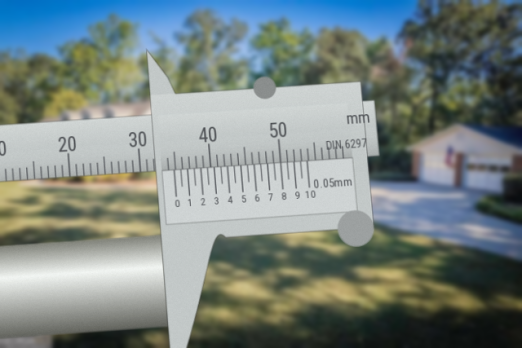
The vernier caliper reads 34.8
